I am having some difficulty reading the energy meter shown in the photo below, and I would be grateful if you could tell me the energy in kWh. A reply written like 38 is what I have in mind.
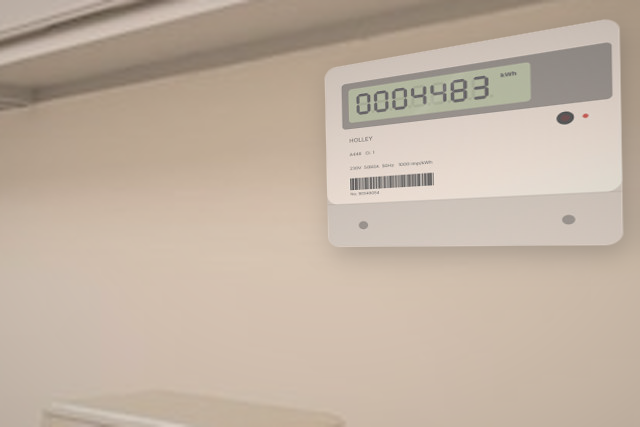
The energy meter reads 4483
